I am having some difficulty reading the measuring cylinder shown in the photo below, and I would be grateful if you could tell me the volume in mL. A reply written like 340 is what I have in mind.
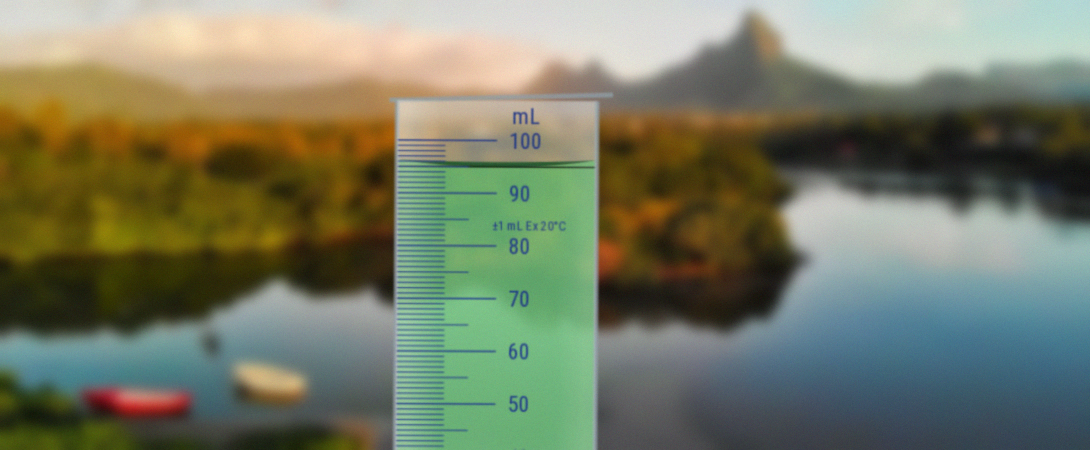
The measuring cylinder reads 95
